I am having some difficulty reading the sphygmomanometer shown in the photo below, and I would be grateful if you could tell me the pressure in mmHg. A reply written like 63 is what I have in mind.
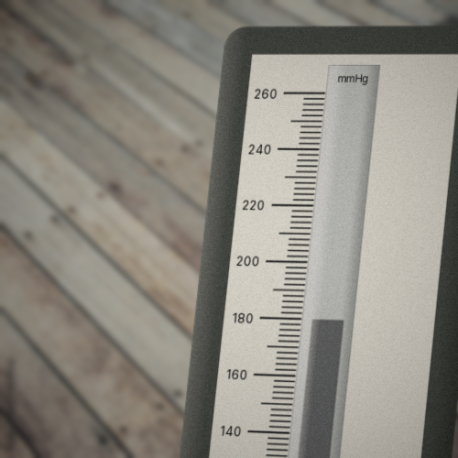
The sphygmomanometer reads 180
